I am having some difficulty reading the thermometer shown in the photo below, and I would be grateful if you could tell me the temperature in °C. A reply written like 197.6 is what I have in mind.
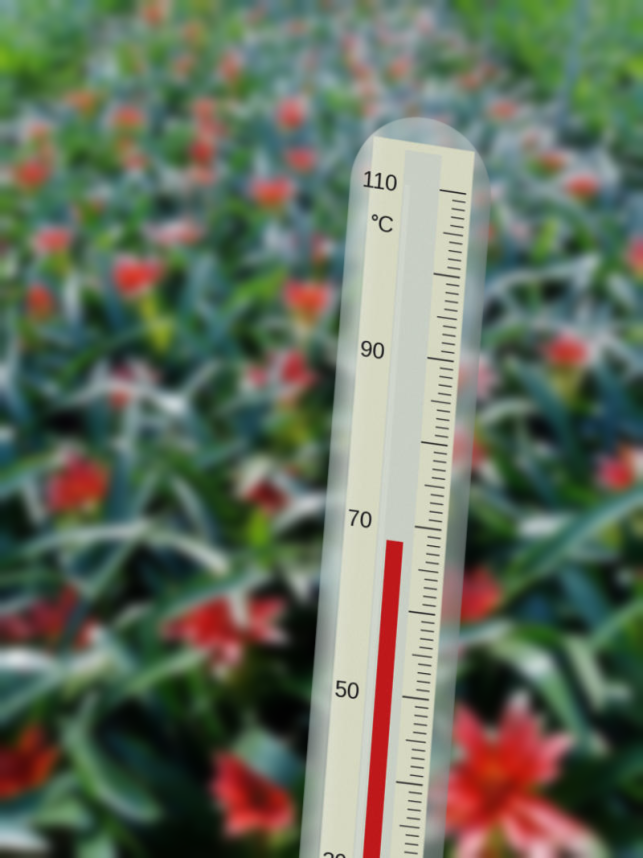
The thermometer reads 68
